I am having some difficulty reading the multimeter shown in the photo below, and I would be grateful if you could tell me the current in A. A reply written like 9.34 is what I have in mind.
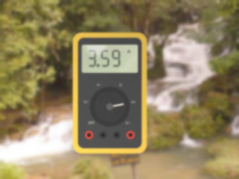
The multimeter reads 3.59
